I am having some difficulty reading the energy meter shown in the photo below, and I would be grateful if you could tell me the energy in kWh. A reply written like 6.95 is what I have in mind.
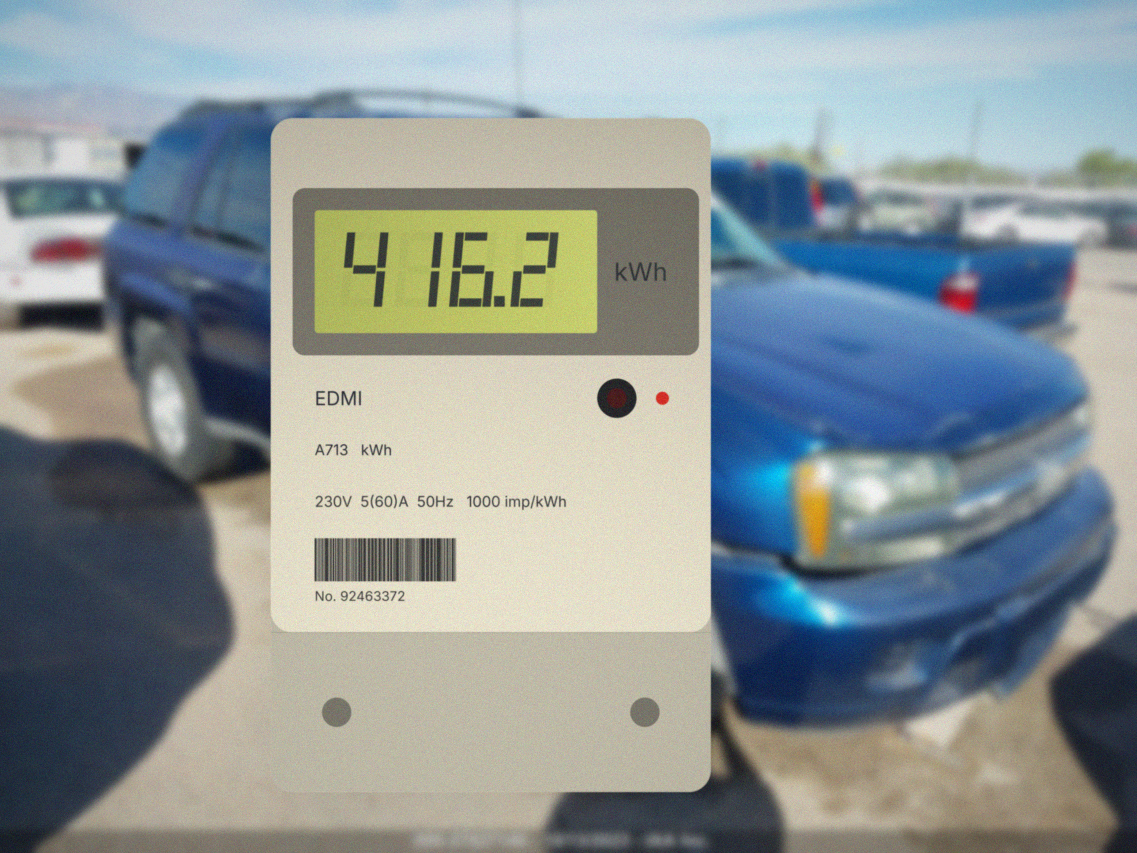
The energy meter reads 416.2
